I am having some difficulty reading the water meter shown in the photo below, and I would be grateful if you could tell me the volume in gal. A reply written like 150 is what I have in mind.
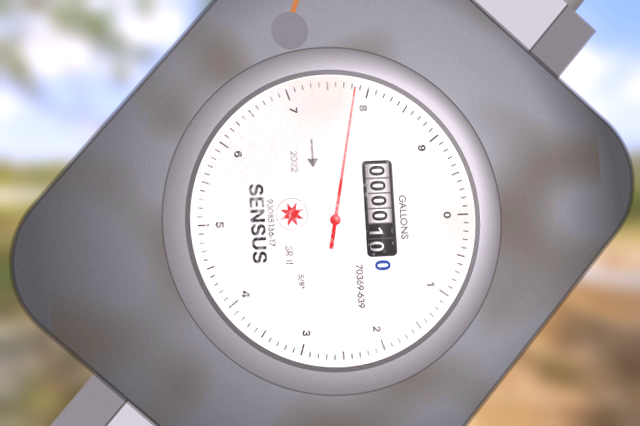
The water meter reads 97.8
